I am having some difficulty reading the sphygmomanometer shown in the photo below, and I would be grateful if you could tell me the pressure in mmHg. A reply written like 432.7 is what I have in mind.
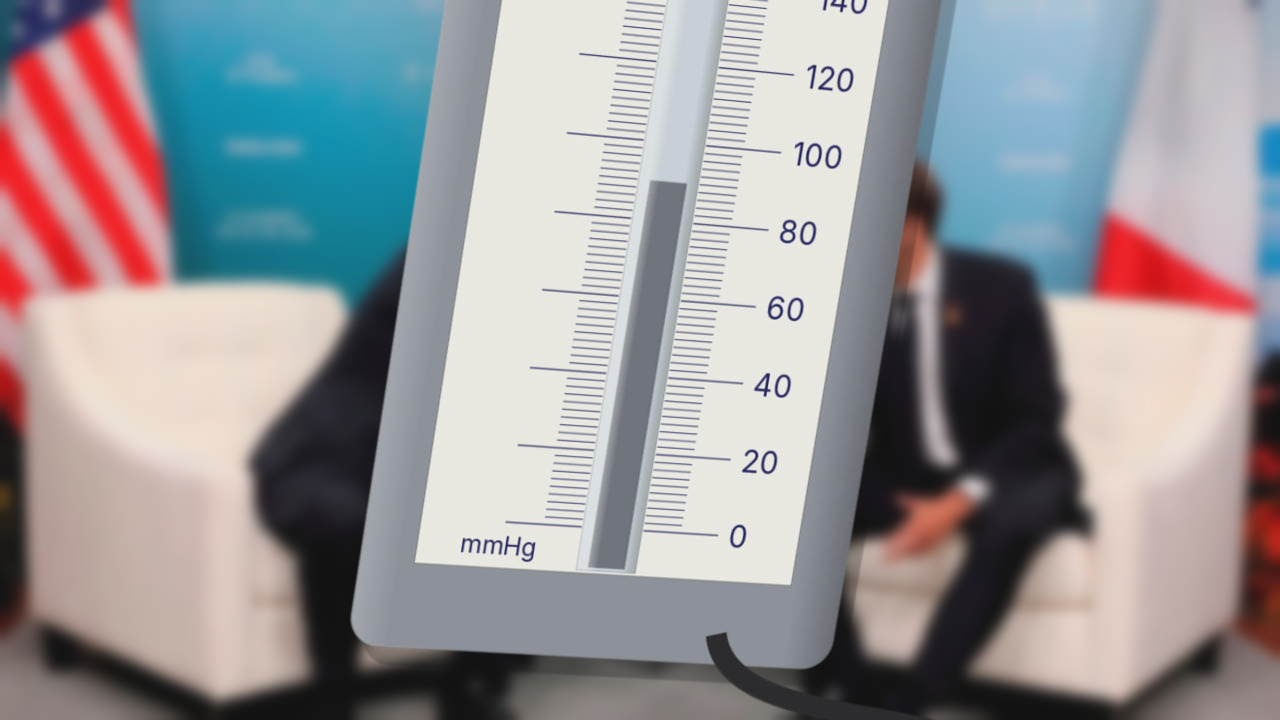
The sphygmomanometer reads 90
